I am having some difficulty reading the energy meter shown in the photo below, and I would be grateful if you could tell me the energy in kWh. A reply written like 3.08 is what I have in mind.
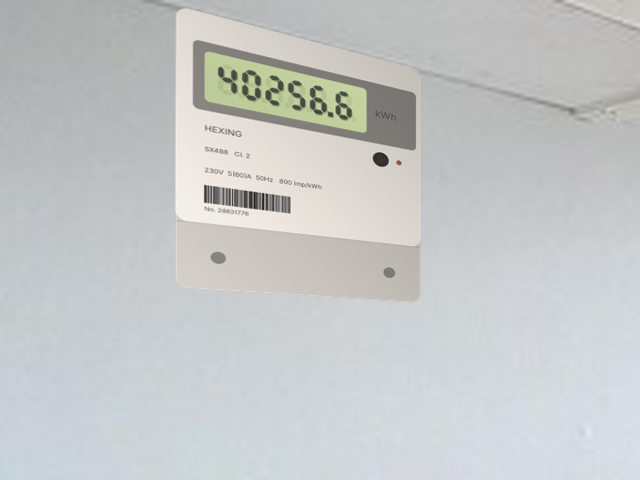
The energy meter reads 40256.6
